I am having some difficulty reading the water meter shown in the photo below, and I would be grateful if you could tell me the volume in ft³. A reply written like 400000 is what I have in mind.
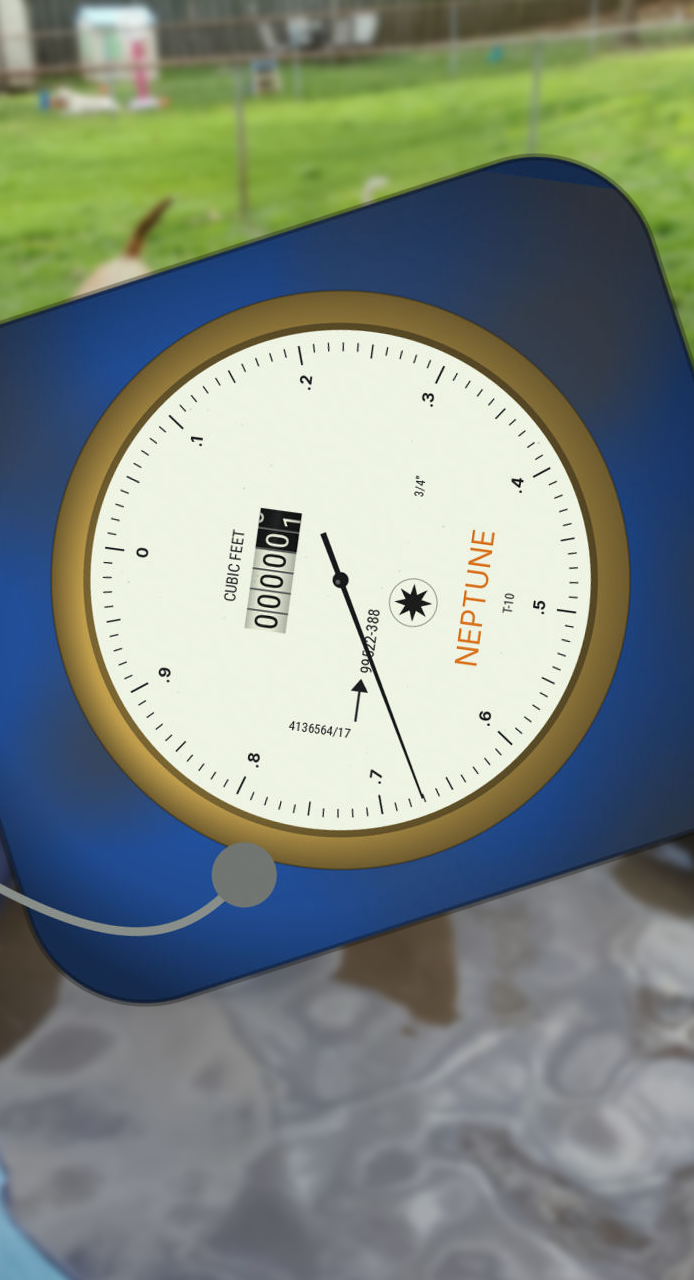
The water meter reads 0.67
